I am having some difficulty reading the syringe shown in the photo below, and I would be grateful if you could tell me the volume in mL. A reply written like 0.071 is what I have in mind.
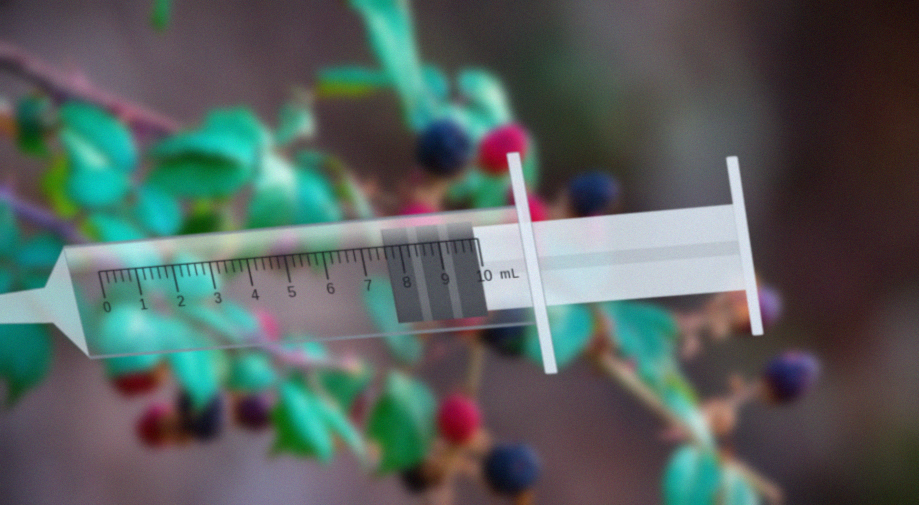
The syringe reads 7.6
